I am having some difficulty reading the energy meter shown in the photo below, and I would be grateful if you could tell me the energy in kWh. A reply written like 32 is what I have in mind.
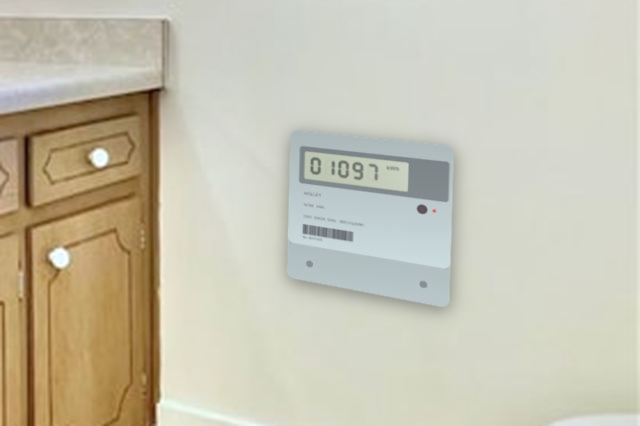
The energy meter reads 1097
